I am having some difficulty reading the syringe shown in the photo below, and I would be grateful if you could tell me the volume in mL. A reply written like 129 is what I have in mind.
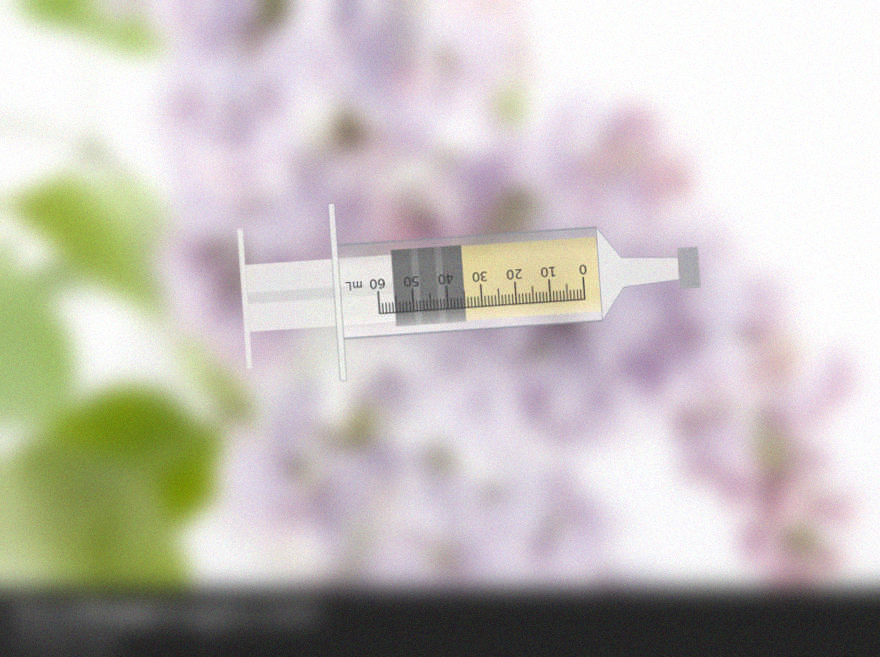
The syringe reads 35
